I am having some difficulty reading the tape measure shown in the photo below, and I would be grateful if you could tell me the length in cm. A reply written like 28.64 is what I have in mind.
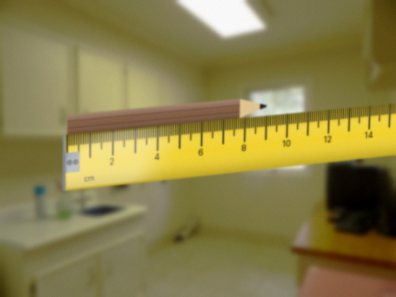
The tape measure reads 9
